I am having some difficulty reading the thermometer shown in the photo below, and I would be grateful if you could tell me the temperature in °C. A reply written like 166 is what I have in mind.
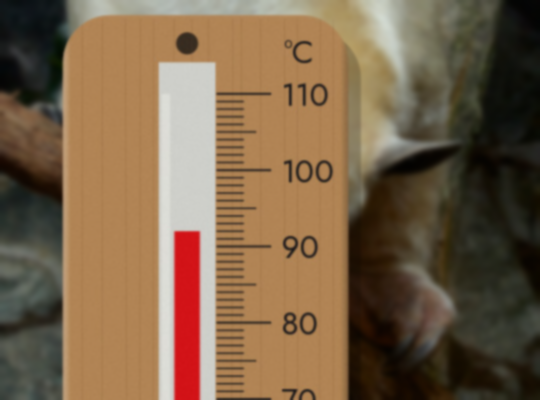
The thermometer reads 92
